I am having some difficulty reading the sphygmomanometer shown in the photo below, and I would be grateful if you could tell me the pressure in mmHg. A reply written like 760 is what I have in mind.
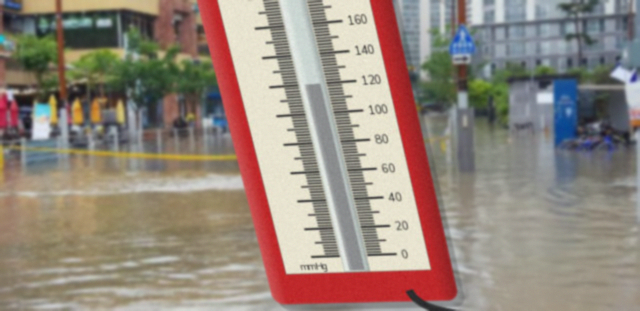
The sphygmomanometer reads 120
